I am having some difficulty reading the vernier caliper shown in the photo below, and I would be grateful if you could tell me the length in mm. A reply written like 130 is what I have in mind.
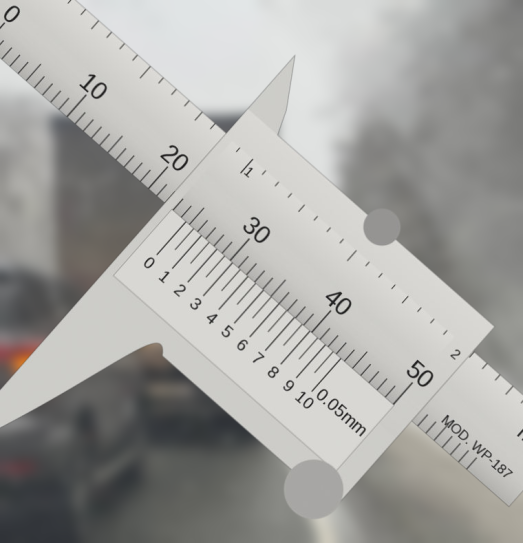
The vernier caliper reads 24.6
